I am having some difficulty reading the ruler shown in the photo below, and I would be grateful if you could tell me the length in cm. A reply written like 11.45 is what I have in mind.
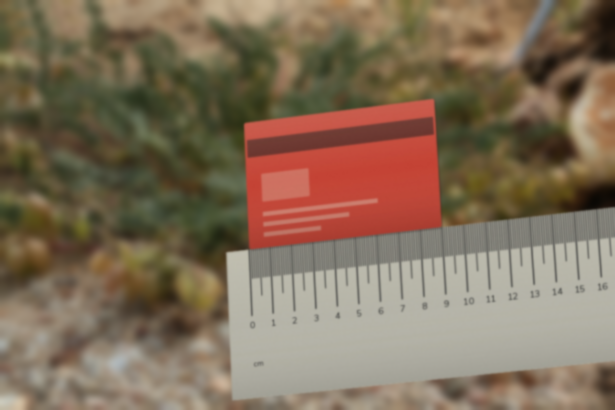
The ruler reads 9
